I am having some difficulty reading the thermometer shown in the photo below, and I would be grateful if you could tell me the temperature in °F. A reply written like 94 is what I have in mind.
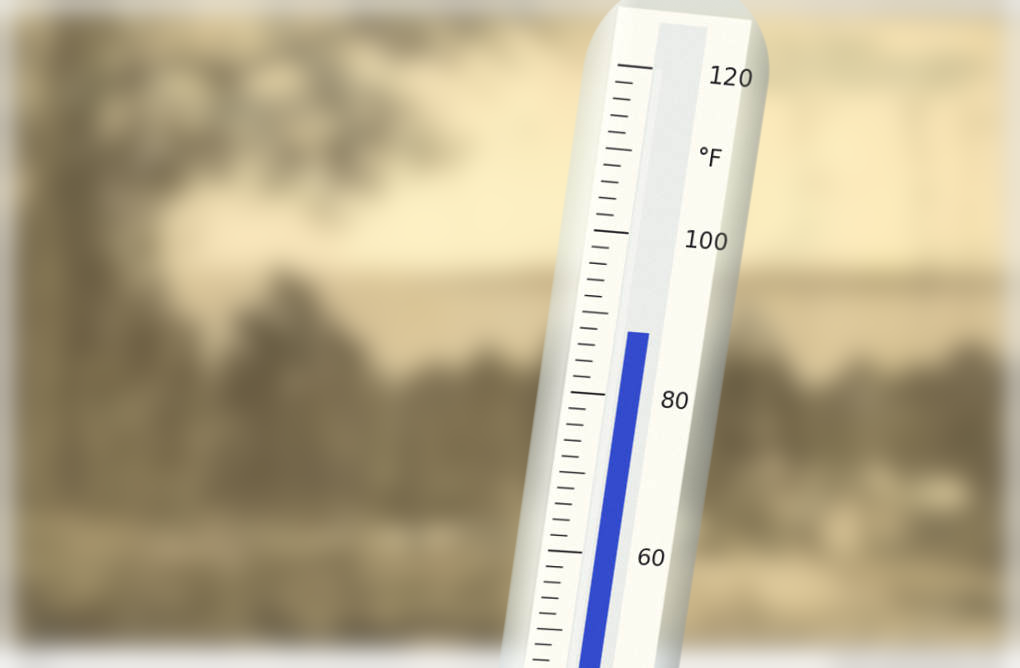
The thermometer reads 88
